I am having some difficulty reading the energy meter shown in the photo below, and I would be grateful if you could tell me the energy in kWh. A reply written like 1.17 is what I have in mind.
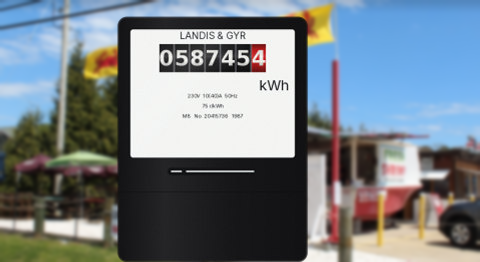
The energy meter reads 58745.4
